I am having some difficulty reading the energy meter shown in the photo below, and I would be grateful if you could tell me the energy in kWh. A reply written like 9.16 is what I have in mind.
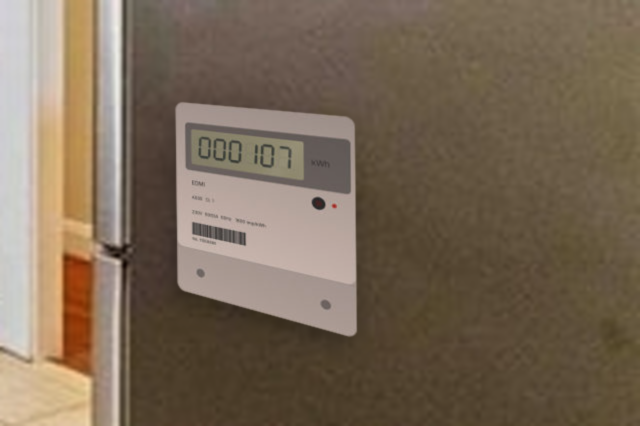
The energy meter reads 107
